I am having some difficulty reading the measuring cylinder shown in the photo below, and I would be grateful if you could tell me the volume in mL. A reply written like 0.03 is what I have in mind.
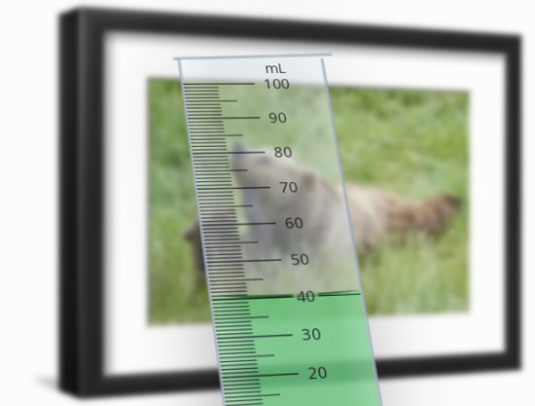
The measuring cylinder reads 40
